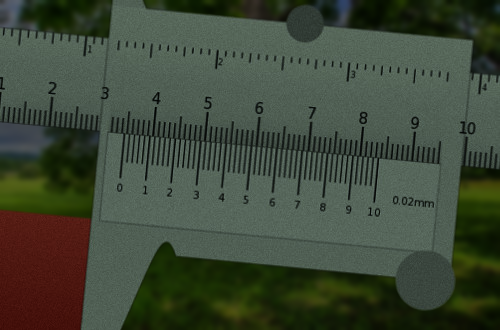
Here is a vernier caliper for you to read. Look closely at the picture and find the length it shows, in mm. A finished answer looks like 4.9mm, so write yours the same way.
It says 34.5mm
